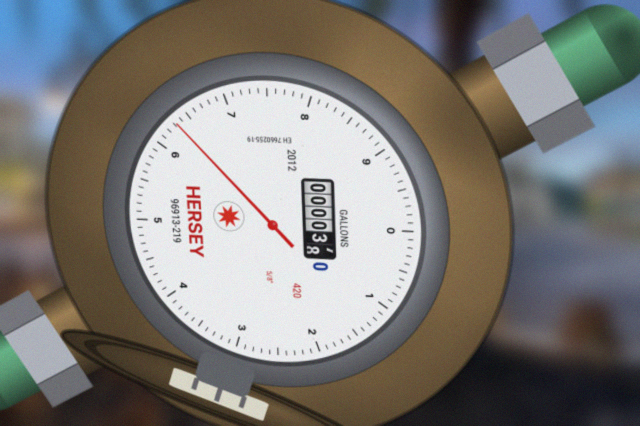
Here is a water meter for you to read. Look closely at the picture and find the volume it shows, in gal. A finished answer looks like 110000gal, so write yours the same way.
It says 376.3gal
